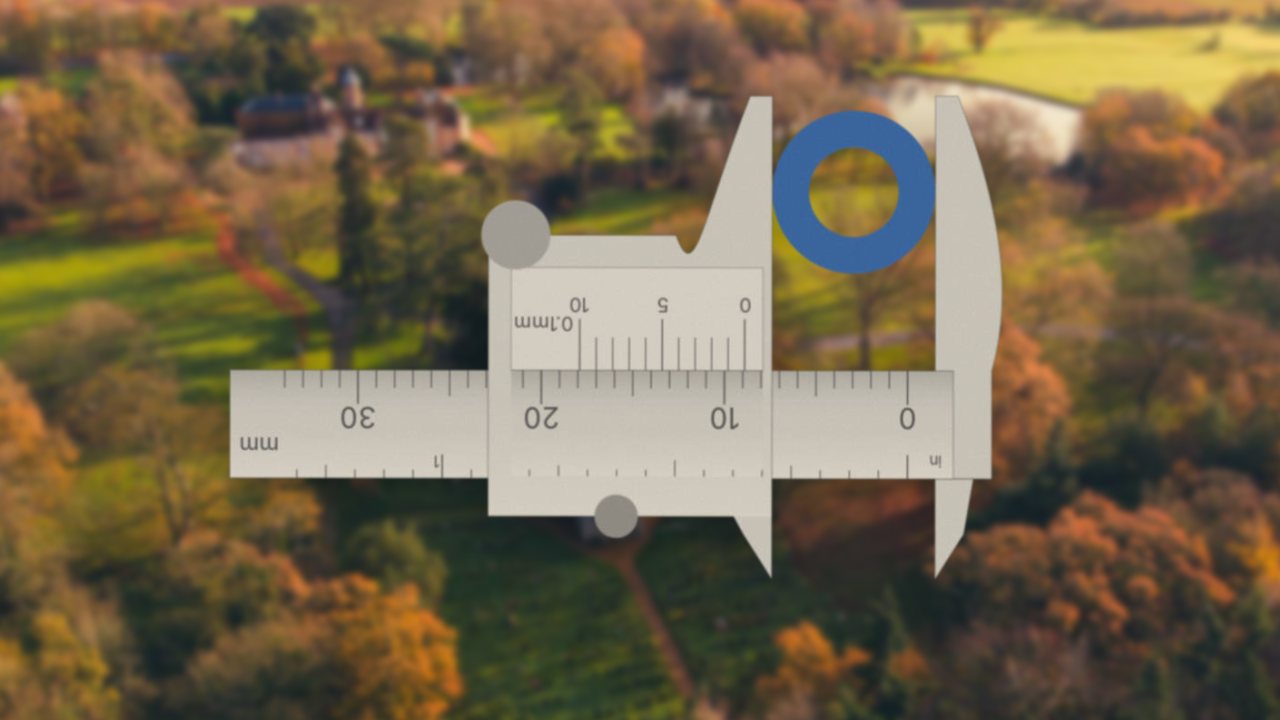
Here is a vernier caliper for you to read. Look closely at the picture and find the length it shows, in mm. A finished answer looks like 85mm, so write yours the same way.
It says 8.9mm
